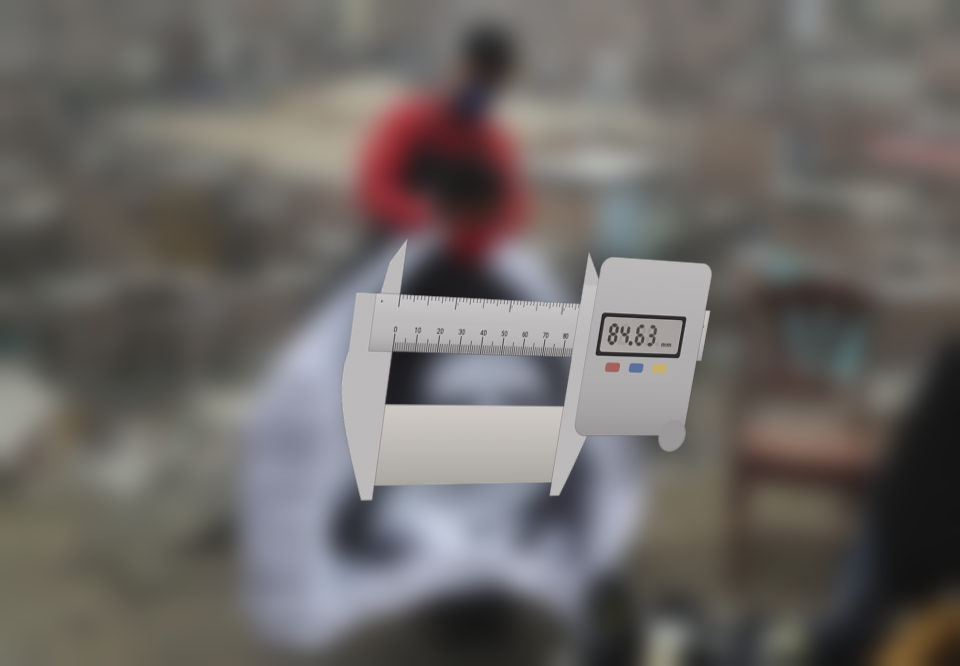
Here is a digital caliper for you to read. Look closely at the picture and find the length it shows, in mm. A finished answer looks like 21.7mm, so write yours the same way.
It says 84.63mm
